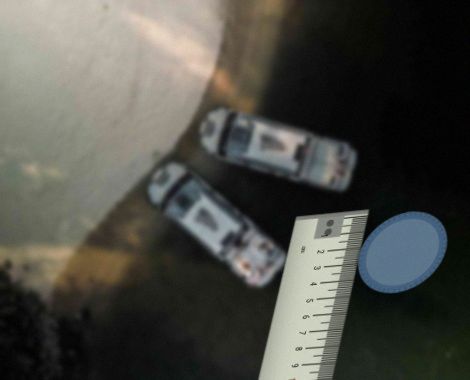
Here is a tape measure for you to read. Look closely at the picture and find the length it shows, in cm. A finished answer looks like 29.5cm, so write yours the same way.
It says 5cm
